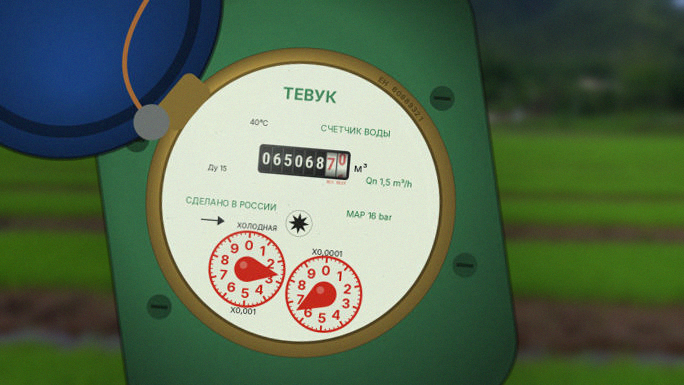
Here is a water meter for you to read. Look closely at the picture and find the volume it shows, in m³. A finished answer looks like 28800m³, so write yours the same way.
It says 65068.7026m³
